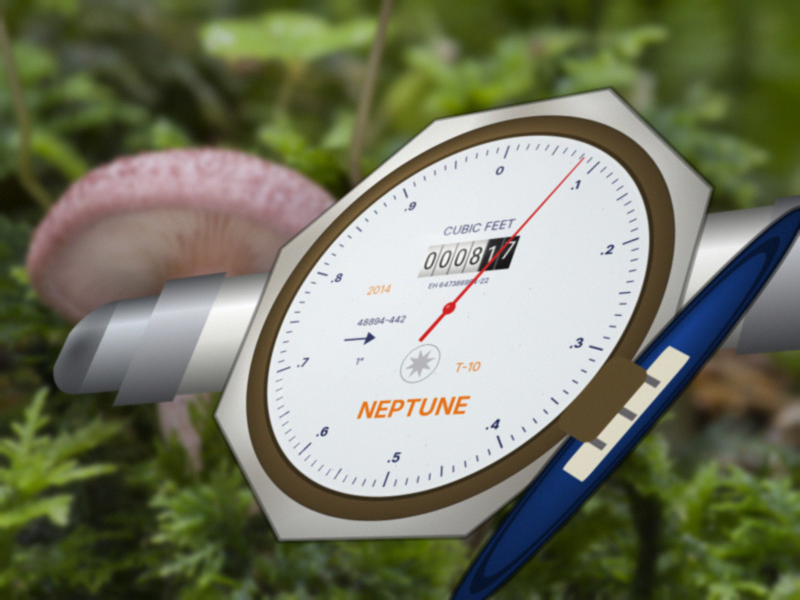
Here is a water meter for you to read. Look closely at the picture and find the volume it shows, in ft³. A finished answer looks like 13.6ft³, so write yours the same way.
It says 817.08ft³
